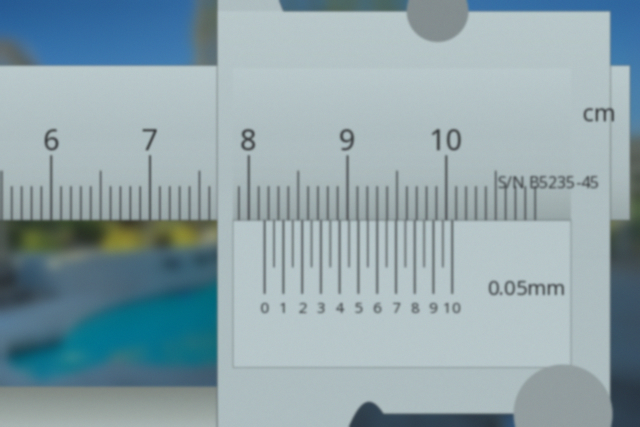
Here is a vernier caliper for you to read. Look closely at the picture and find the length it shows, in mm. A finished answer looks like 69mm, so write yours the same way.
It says 81.6mm
